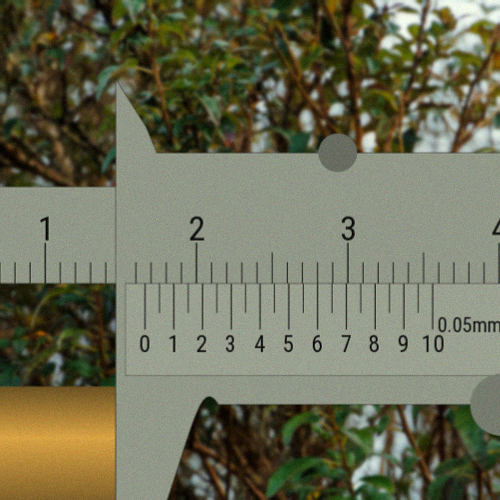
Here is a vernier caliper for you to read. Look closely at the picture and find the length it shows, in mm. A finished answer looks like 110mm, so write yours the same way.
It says 16.6mm
